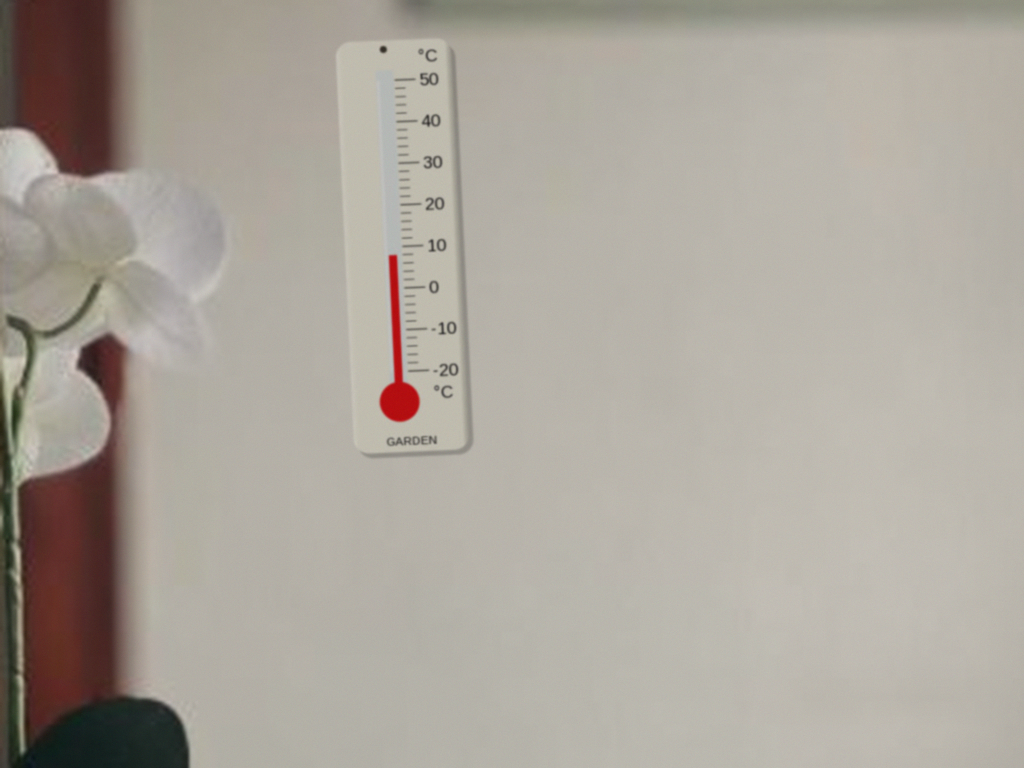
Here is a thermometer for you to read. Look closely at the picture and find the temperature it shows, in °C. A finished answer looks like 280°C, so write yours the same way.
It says 8°C
